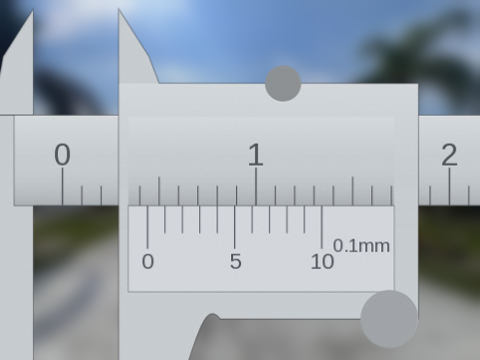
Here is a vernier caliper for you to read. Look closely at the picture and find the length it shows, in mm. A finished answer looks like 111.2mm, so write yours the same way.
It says 4.4mm
